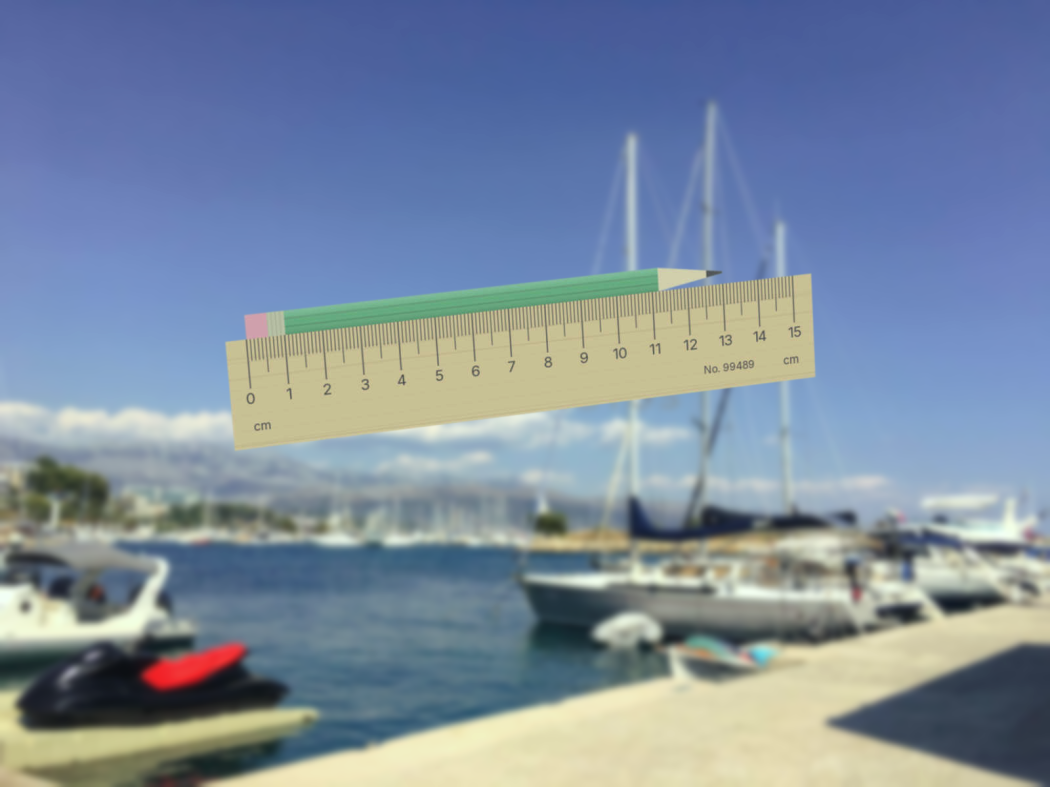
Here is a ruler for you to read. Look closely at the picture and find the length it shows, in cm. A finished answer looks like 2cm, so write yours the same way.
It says 13cm
